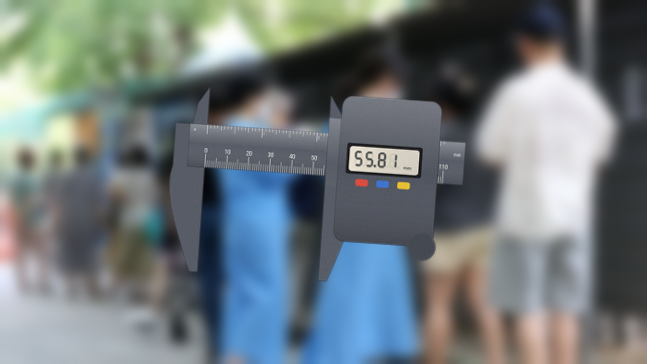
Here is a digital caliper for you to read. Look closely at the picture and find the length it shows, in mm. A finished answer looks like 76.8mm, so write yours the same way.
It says 55.81mm
